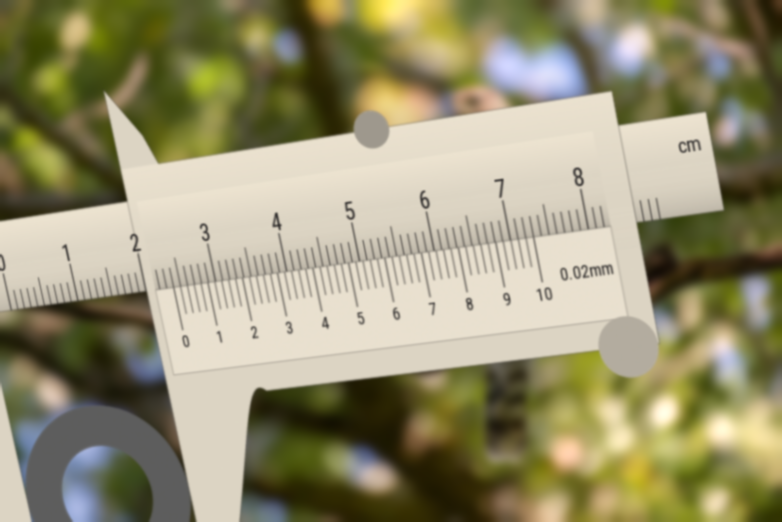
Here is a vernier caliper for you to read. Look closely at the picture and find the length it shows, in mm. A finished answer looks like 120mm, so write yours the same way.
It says 24.0mm
